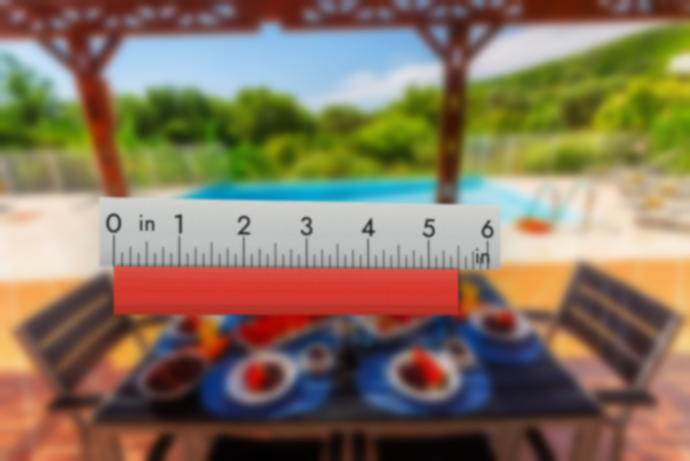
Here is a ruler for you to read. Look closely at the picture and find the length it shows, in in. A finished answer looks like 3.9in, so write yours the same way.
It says 5.5in
